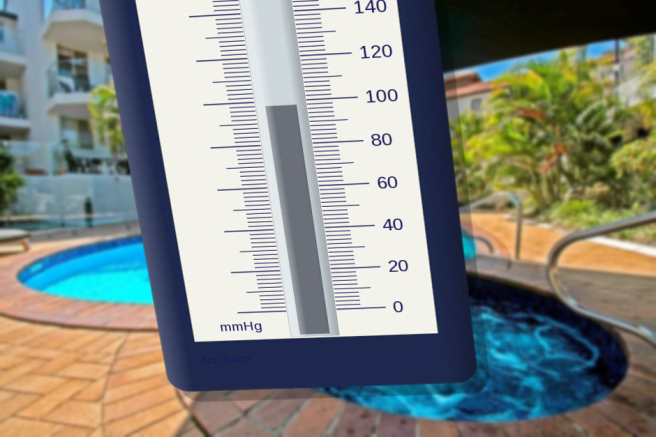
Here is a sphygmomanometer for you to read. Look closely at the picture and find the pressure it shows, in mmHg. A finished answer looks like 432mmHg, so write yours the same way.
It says 98mmHg
